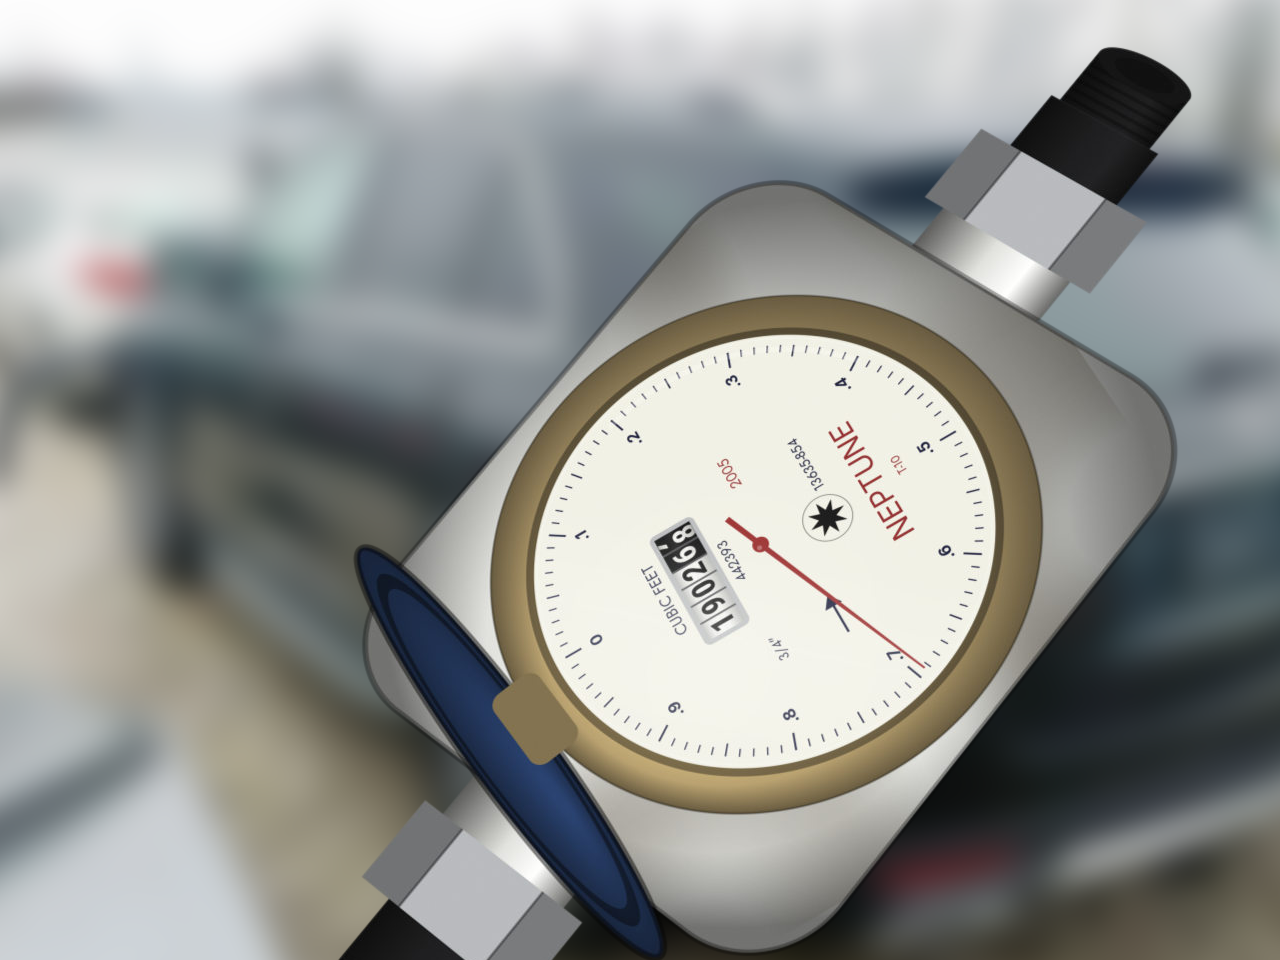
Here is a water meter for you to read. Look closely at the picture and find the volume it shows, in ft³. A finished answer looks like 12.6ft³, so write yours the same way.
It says 190267.69ft³
